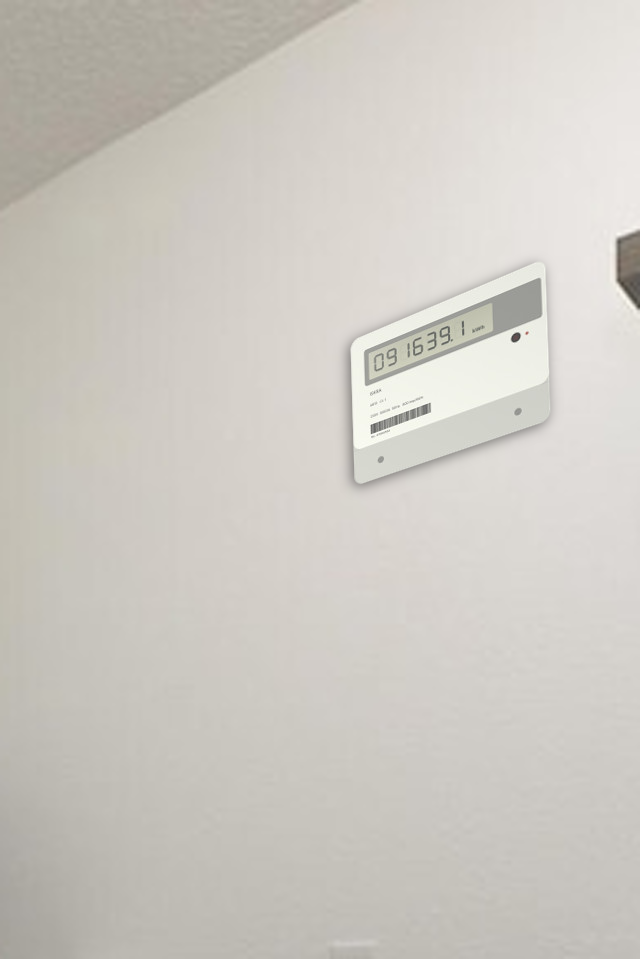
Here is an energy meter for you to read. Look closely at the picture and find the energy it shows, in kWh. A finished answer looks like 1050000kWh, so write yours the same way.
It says 91639.1kWh
